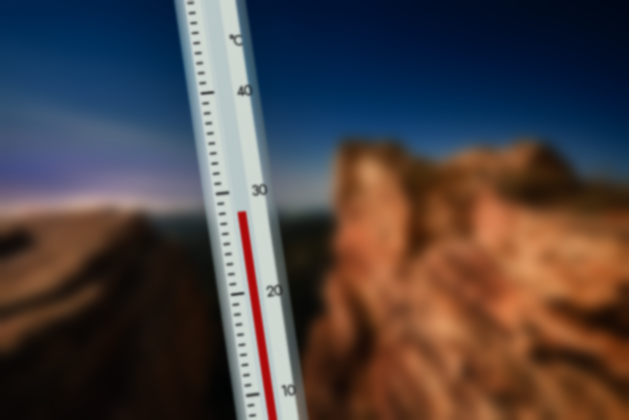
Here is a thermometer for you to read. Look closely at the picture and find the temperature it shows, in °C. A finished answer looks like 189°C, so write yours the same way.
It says 28°C
